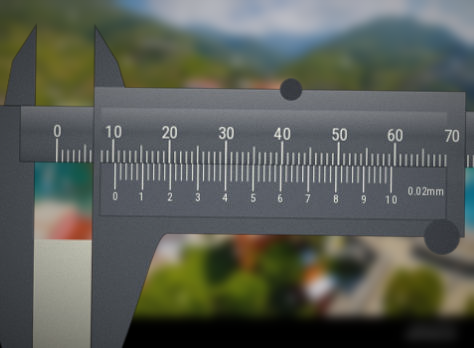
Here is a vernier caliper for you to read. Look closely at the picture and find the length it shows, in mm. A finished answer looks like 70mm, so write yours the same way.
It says 10.4mm
